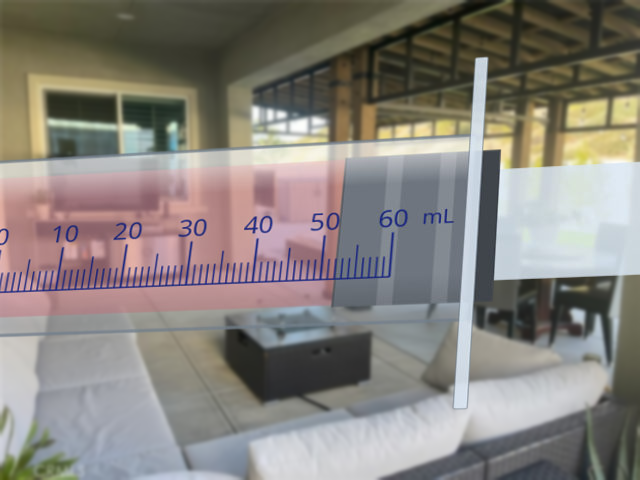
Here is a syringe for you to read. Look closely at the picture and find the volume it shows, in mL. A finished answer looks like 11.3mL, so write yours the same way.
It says 52mL
